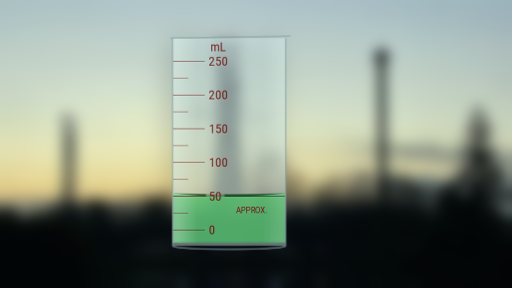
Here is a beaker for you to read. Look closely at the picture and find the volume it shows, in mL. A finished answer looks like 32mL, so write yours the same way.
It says 50mL
